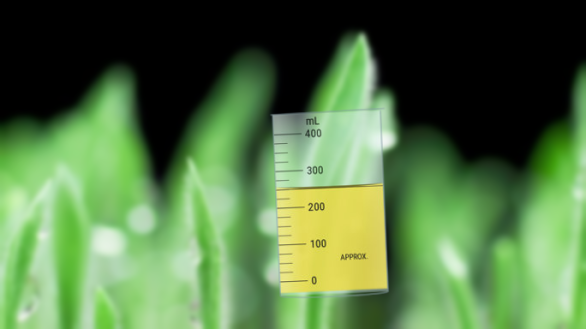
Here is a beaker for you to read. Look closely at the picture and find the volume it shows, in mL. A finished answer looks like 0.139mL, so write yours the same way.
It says 250mL
